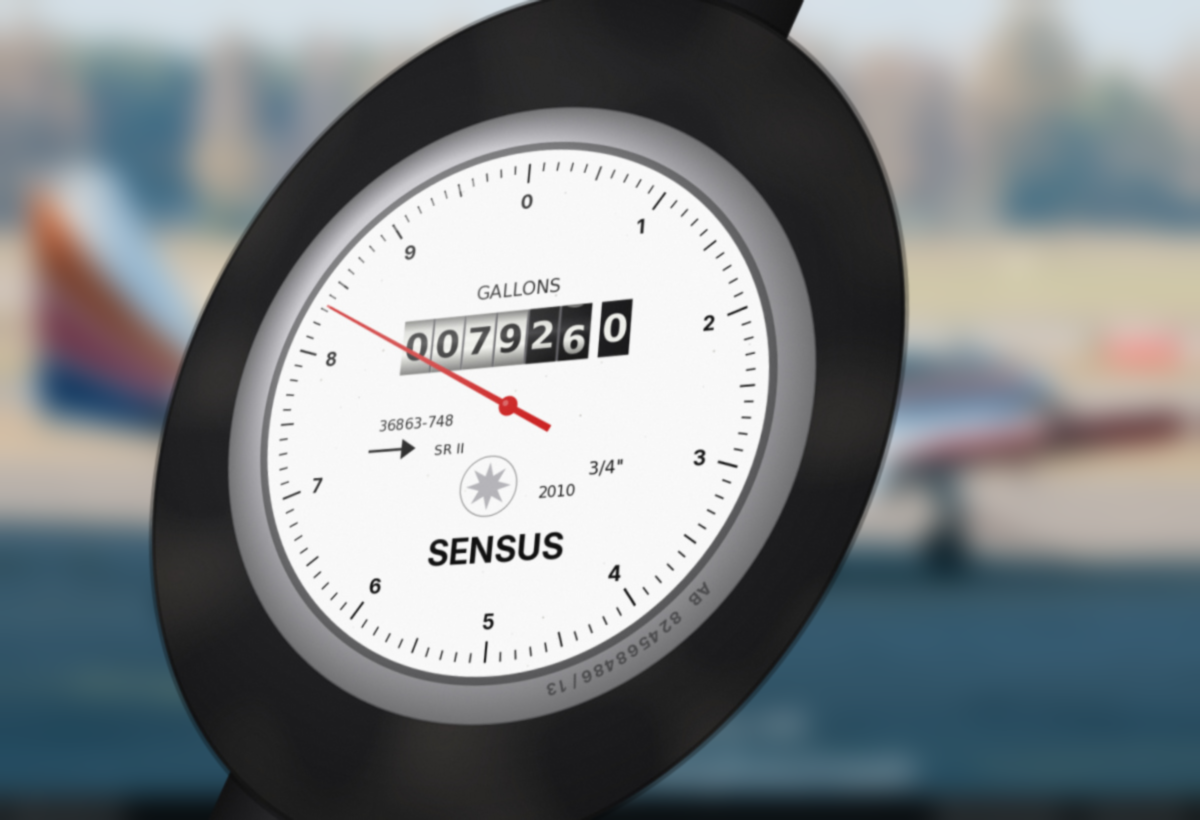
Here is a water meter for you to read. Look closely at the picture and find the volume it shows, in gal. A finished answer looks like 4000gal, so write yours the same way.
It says 79258.3gal
